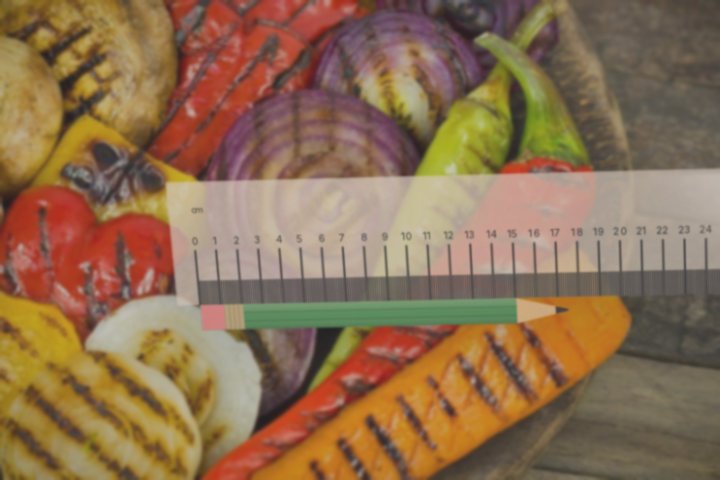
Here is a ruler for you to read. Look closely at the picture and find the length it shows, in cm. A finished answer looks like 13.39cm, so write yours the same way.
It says 17.5cm
